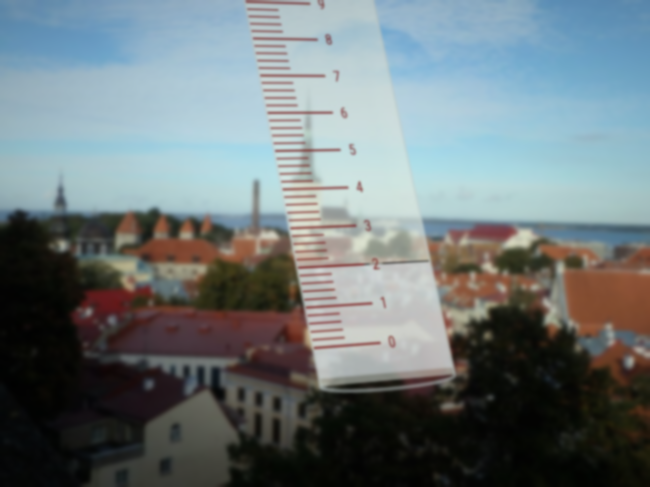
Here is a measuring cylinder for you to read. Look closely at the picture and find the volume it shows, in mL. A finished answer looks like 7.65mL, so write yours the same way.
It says 2mL
